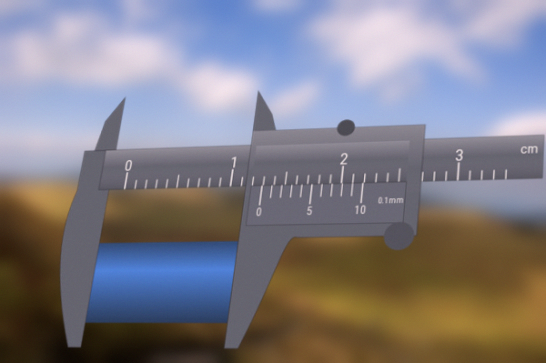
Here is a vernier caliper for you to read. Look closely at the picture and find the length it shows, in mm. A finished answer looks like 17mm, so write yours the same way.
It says 12.9mm
